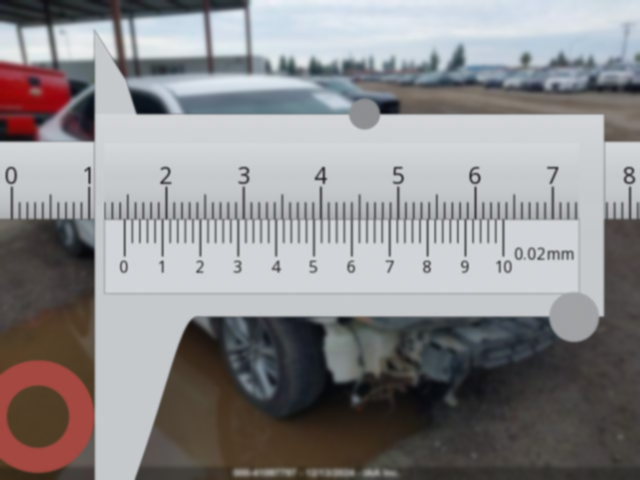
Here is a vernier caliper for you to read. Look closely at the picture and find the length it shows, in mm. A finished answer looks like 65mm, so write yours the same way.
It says 14.6mm
